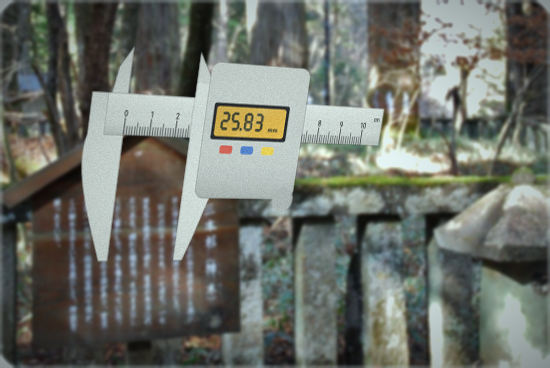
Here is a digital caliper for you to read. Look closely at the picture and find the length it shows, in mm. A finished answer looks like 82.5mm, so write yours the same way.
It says 25.83mm
